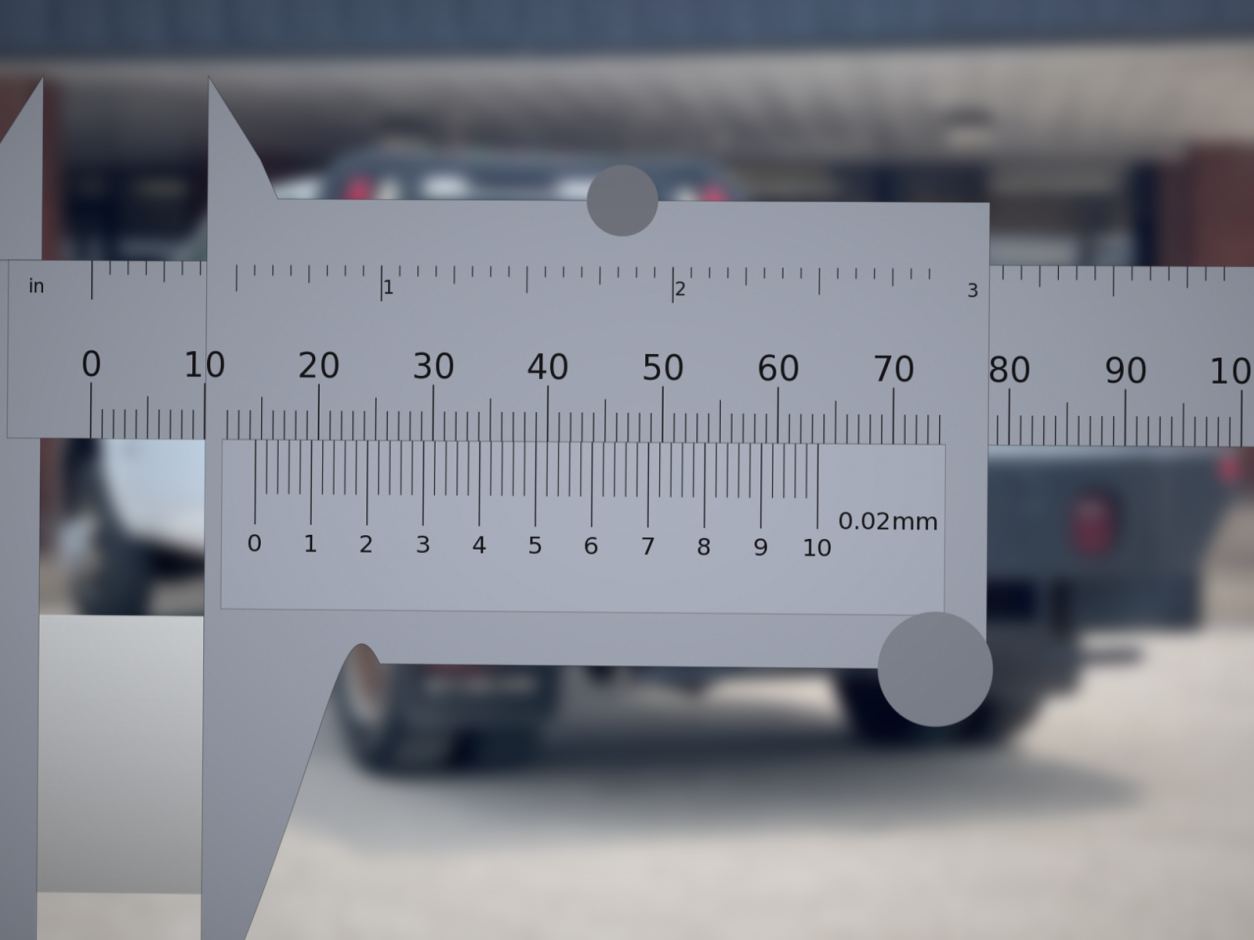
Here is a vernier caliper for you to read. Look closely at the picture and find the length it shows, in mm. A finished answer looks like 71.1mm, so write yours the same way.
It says 14.5mm
